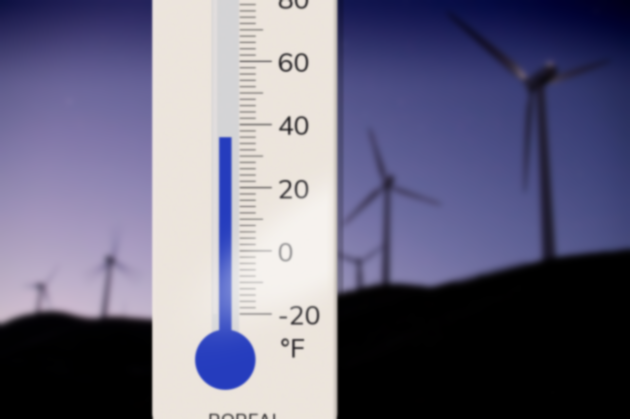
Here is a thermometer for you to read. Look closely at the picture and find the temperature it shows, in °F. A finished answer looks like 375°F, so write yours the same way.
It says 36°F
